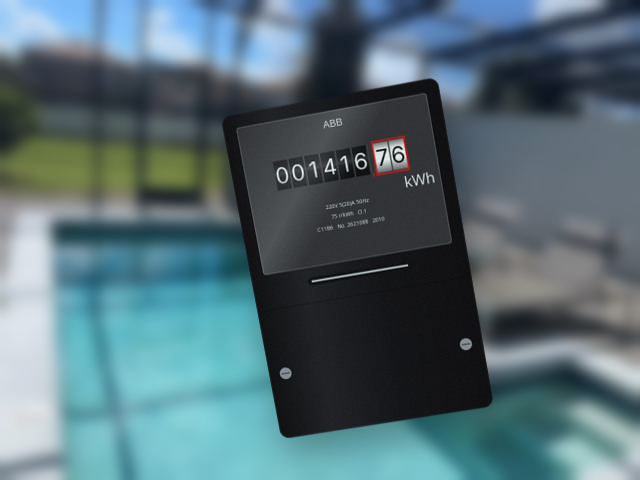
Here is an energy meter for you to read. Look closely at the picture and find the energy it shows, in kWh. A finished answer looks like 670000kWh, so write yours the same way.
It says 1416.76kWh
